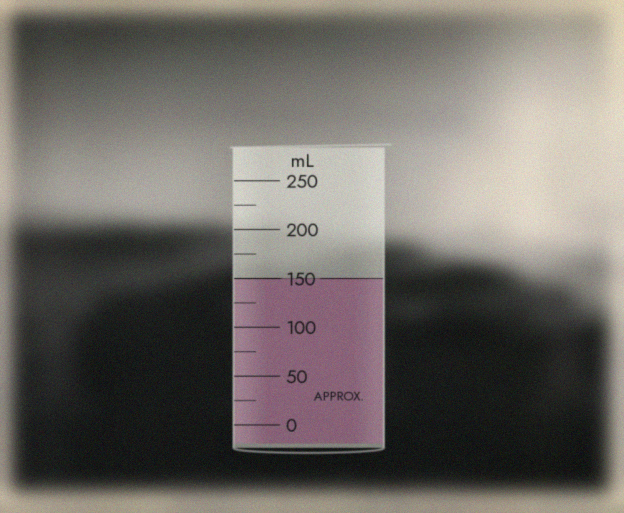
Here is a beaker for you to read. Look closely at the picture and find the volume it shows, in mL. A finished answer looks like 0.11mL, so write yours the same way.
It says 150mL
